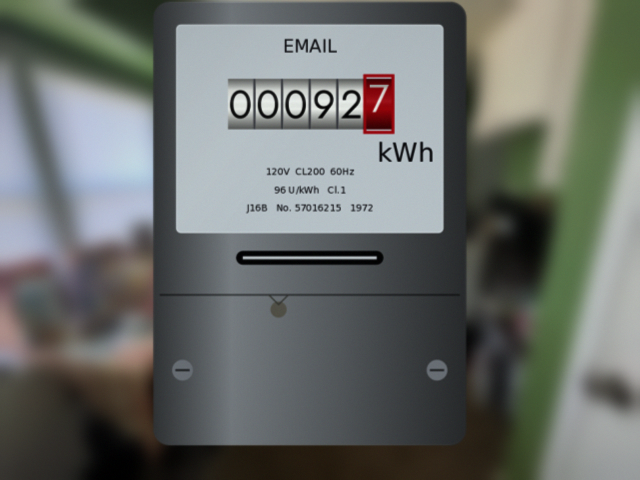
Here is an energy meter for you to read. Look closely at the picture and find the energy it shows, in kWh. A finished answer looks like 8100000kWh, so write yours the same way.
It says 92.7kWh
